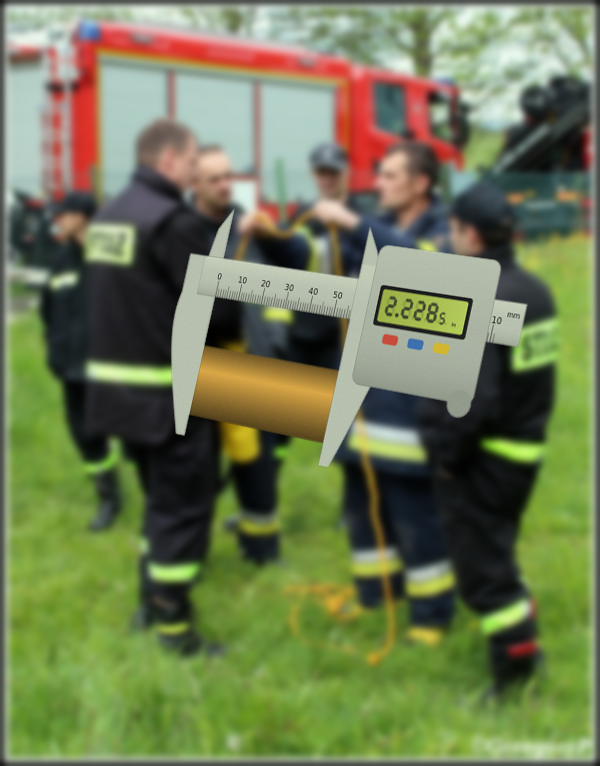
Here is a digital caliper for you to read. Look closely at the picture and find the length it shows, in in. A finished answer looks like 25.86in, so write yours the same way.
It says 2.2285in
